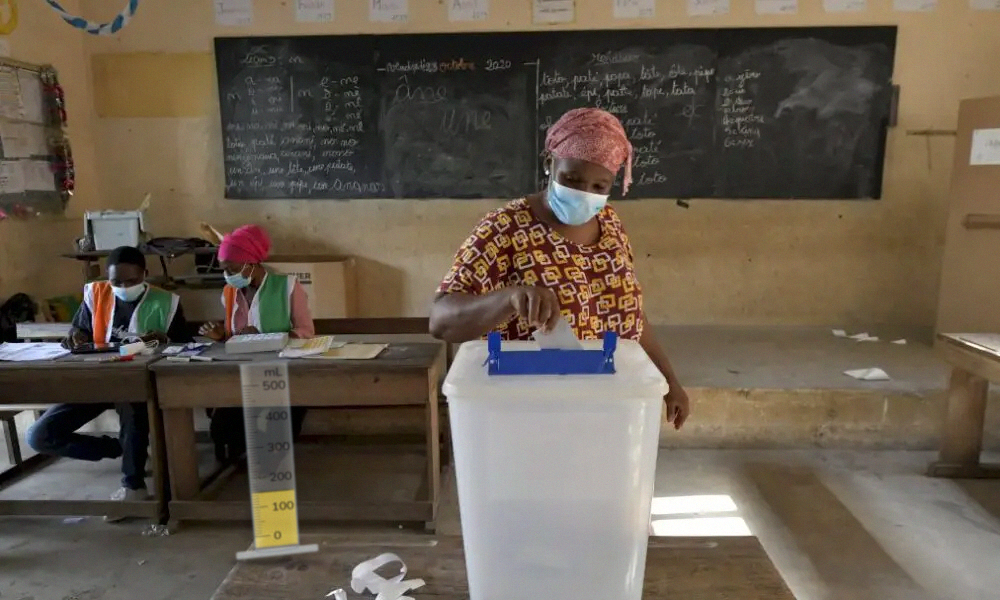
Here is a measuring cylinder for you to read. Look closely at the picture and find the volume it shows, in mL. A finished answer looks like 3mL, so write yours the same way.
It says 150mL
